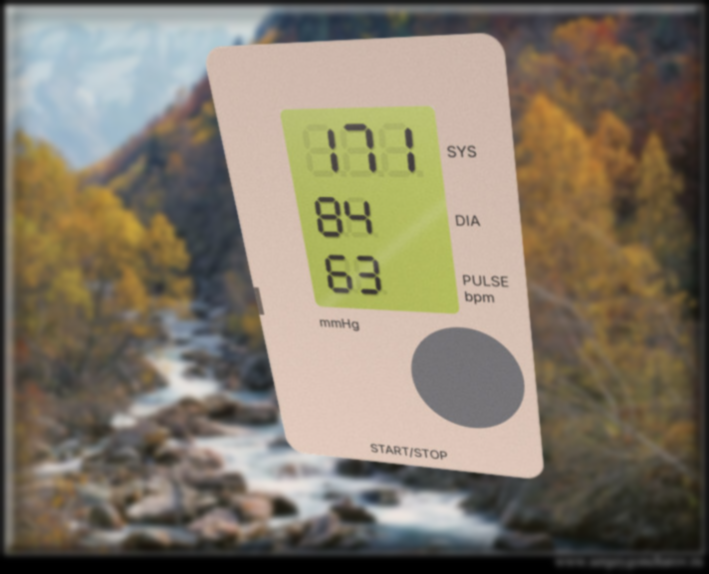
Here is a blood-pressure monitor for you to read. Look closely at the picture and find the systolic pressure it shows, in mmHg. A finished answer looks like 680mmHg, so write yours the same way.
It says 171mmHg
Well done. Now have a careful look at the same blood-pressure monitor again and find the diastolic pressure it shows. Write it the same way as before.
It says 84mmHg
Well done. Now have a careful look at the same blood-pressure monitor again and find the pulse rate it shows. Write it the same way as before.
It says 63bpm
